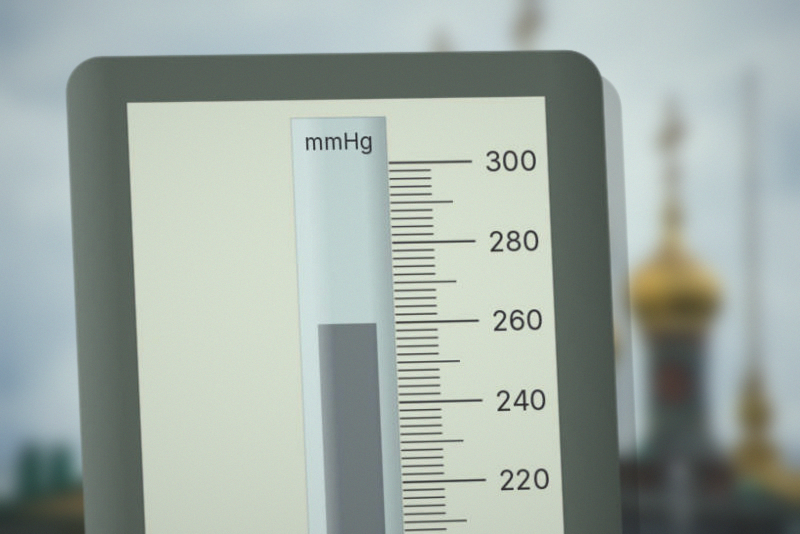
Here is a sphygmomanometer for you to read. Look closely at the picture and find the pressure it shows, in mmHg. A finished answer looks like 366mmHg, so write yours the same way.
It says 260mmHg
